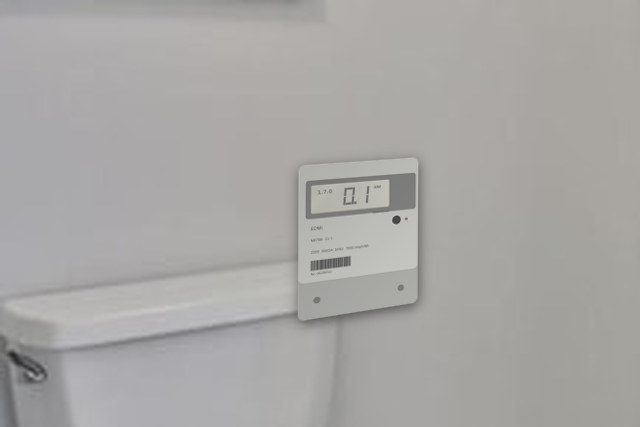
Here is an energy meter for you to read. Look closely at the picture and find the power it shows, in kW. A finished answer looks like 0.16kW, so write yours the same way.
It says 0.1kW
